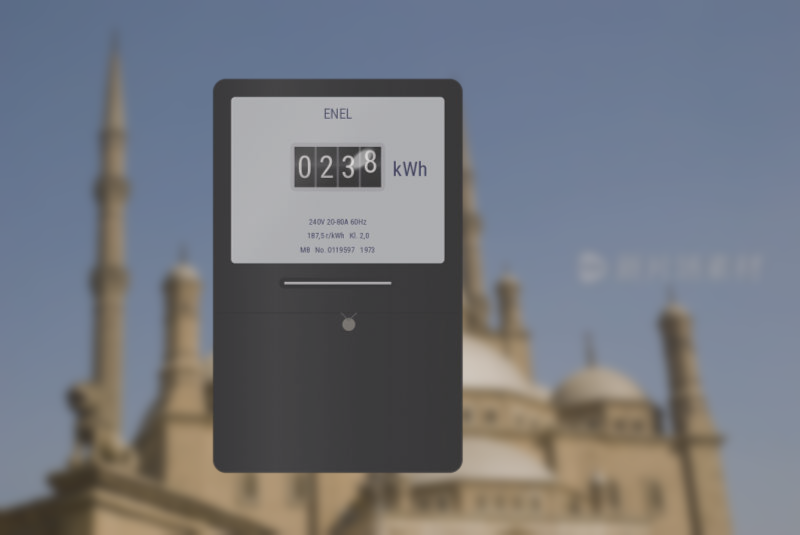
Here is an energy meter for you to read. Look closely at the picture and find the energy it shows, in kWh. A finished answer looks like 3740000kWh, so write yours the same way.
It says 238kWh
